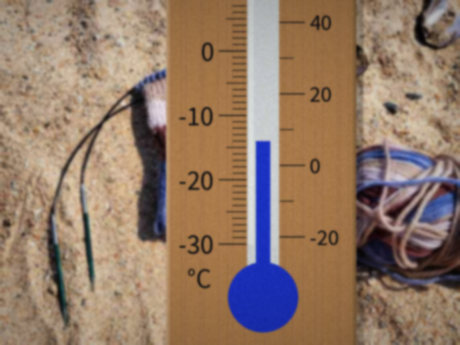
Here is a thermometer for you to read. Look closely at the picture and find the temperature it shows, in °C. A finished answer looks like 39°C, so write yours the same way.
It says -14°C
